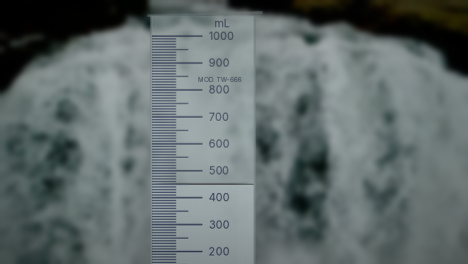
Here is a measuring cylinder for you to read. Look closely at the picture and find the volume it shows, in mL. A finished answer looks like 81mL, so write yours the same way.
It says 450mL
